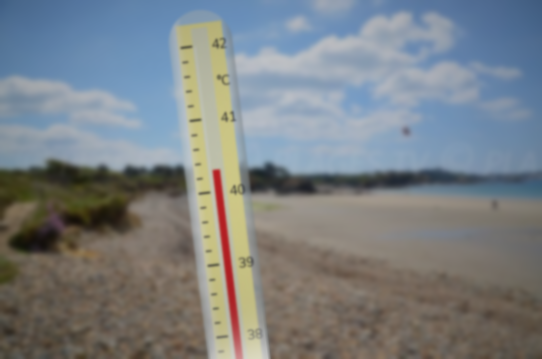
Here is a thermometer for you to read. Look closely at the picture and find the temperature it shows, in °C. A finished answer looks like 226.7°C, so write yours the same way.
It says 40.3°C
